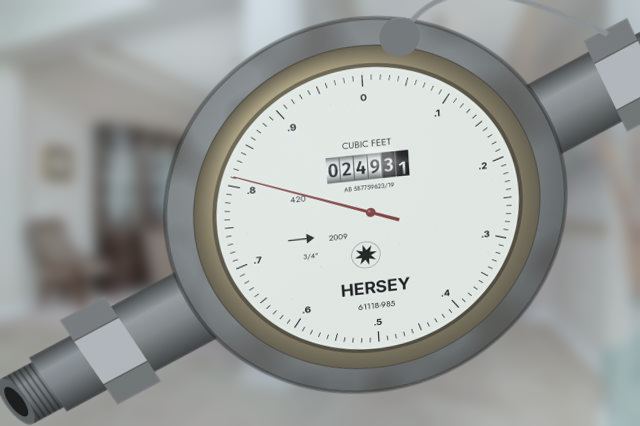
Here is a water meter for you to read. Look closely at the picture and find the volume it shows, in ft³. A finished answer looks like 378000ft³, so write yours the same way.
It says 24930.81ft³
